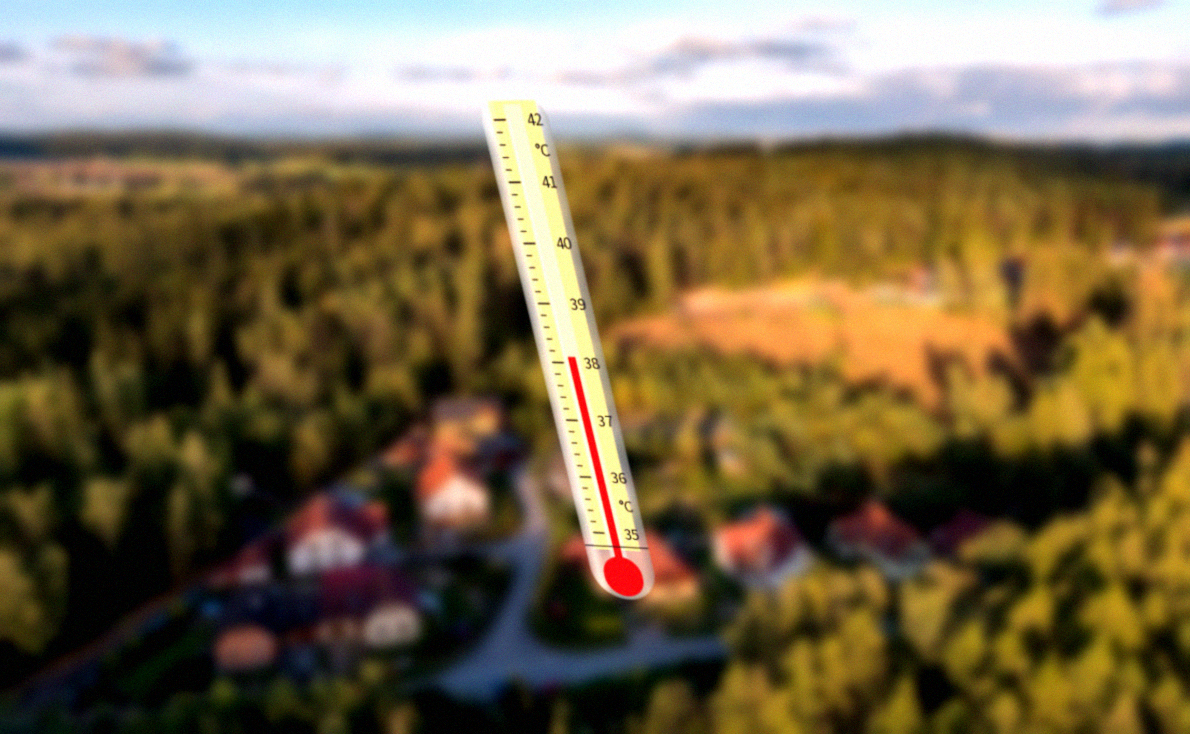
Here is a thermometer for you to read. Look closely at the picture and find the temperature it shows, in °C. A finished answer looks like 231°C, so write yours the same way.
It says 38.1°C
